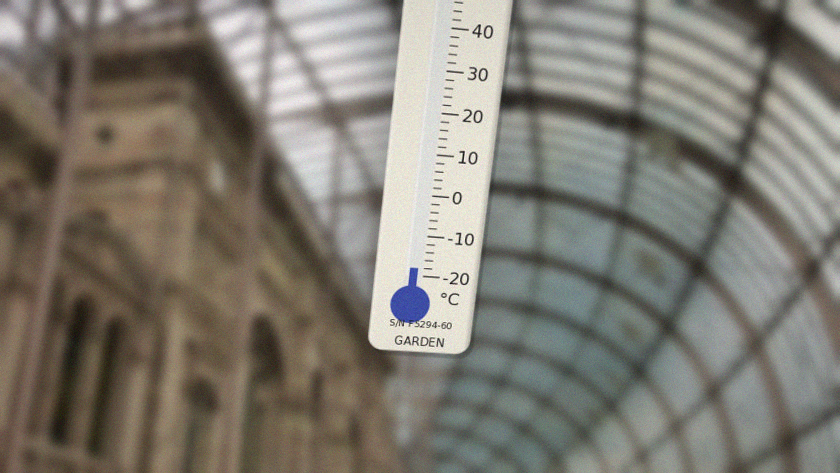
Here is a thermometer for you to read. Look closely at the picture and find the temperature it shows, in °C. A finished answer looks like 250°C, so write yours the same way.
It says -18°C
